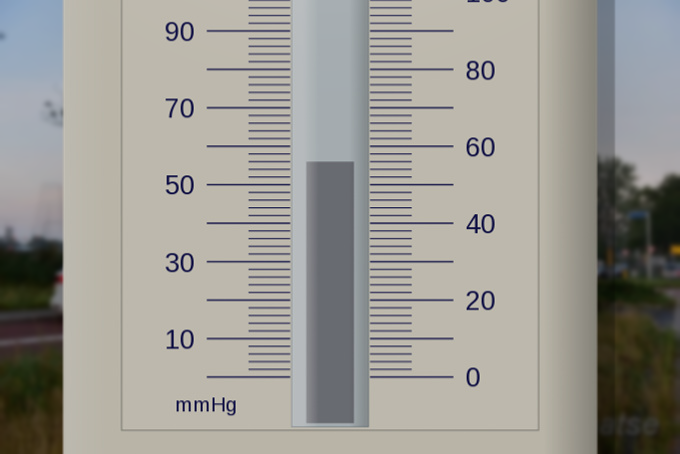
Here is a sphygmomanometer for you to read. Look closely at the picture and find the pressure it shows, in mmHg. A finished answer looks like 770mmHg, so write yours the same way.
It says 56mmHg
